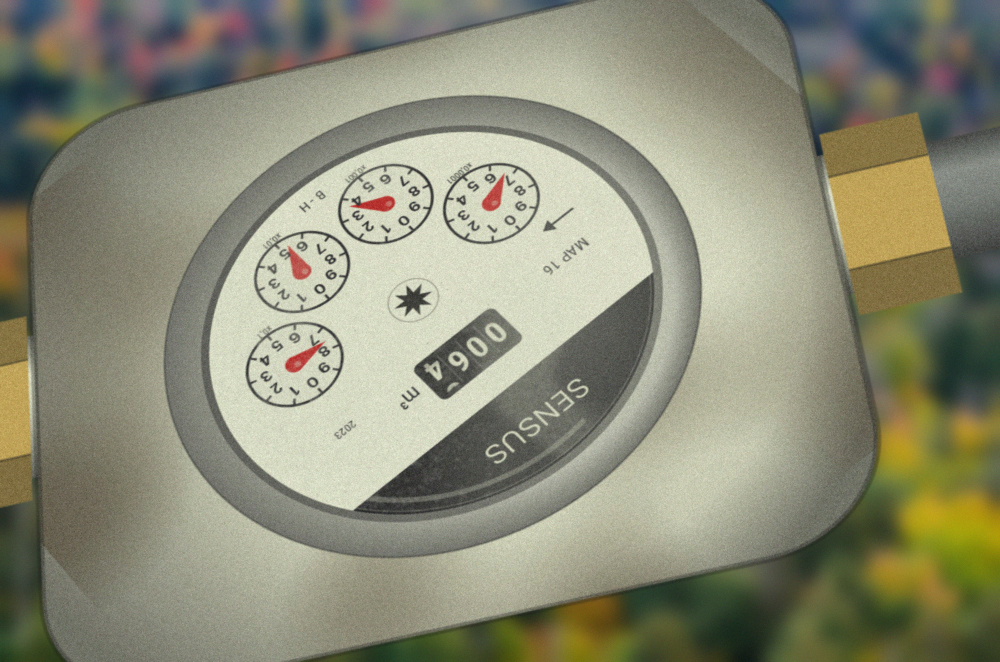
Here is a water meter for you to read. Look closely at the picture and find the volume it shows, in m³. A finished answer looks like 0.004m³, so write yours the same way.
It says 63.7536m³
